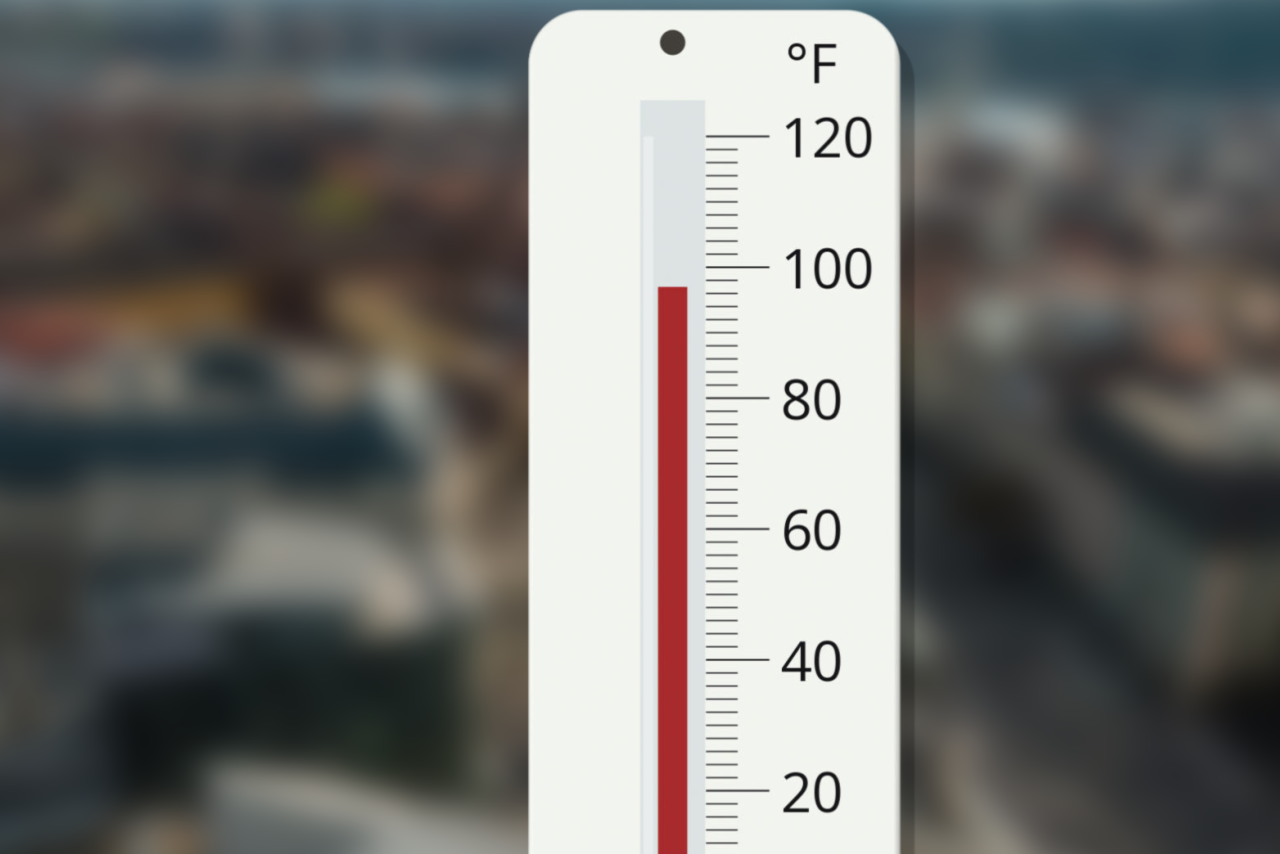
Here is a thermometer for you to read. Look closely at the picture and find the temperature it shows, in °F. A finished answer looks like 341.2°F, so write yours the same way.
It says 97°F
